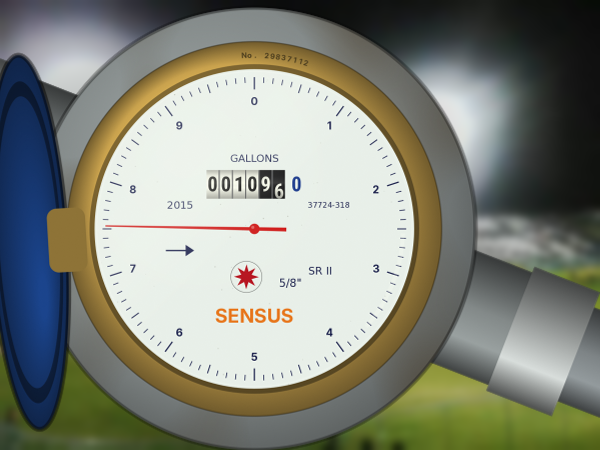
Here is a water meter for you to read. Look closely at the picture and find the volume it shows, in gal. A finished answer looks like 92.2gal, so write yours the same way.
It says 10957.5gal
